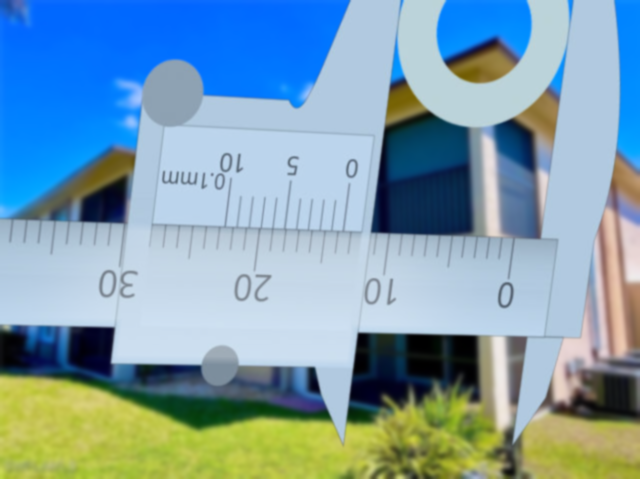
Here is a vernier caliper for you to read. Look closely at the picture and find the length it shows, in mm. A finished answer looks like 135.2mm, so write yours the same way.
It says 13.6mm
